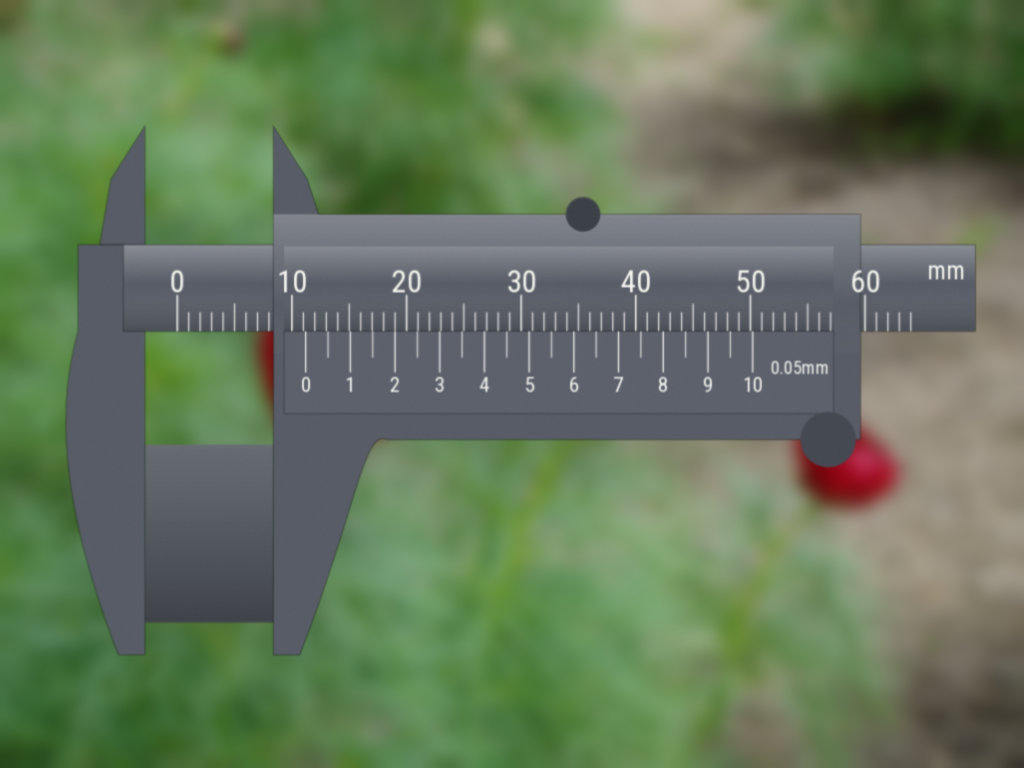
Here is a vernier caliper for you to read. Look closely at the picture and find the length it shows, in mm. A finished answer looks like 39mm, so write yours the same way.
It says 11.2mm
